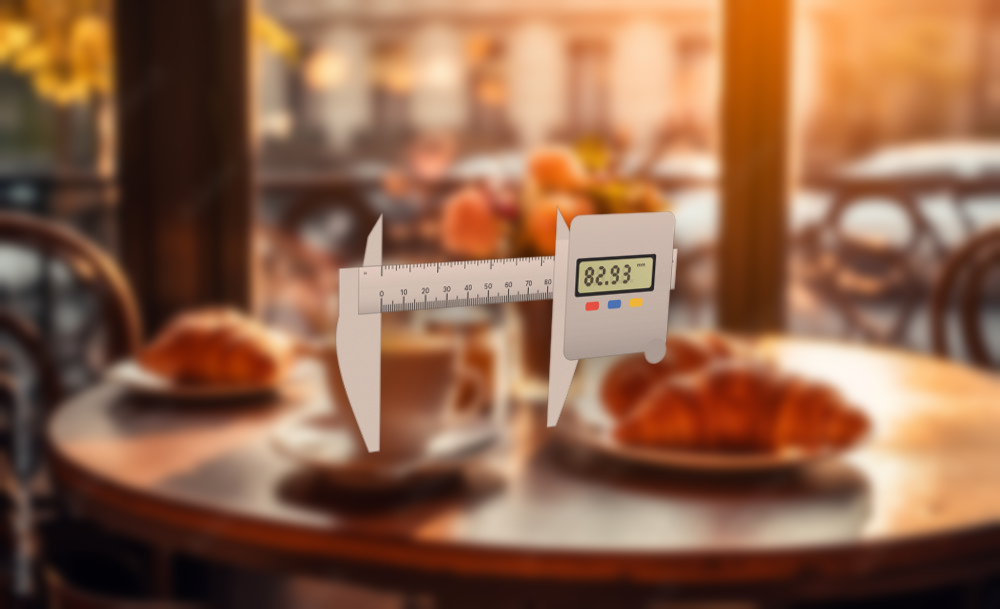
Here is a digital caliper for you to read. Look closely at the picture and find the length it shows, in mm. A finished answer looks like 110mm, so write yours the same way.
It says 82.93mm
